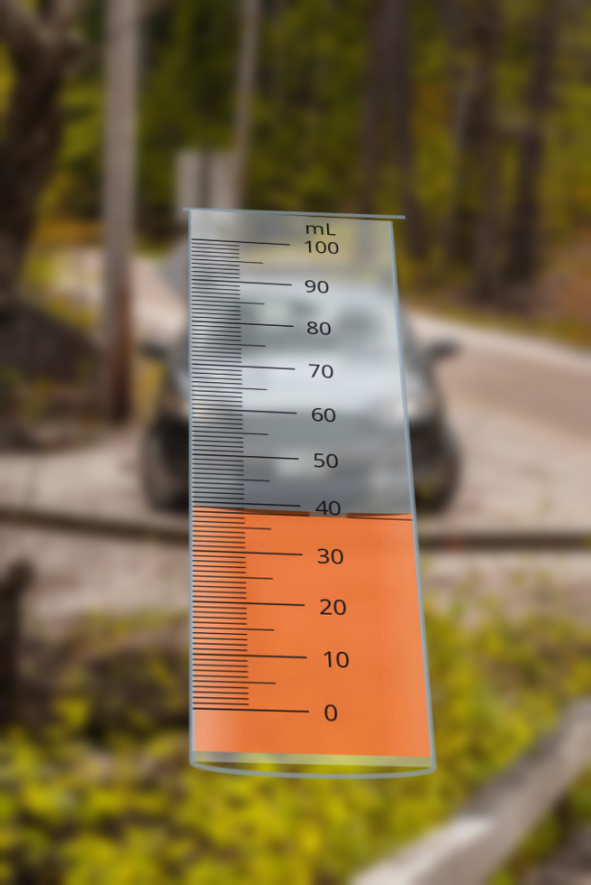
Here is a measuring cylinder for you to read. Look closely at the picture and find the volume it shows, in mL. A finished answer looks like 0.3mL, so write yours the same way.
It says 38mL
